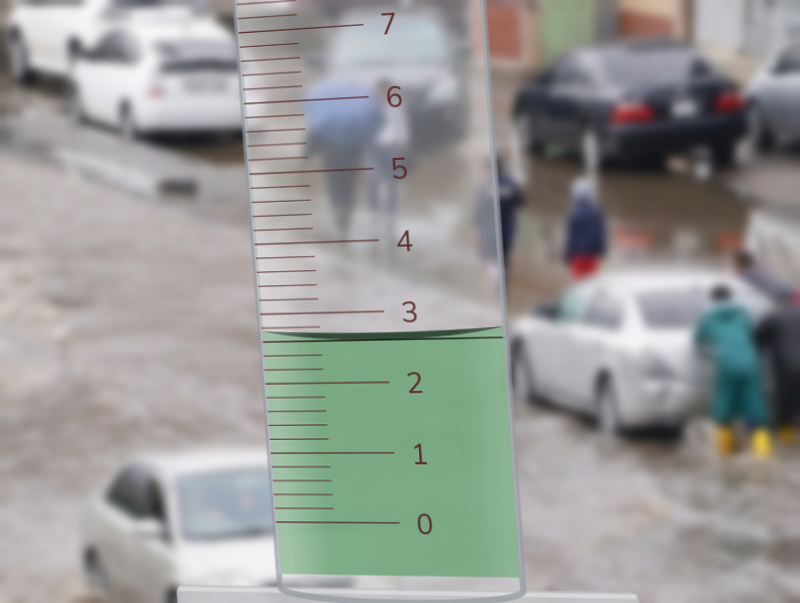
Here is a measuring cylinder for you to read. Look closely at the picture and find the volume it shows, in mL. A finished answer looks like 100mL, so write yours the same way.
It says 2.6mL
